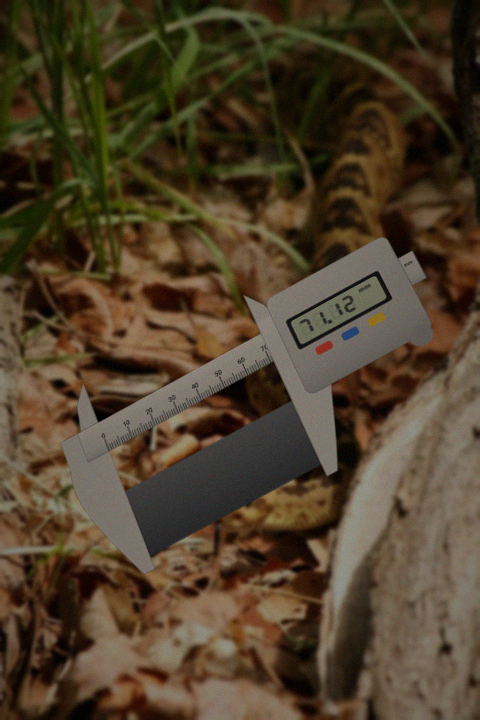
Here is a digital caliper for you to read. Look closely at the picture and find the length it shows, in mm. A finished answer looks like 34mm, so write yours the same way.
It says 71.12mm
